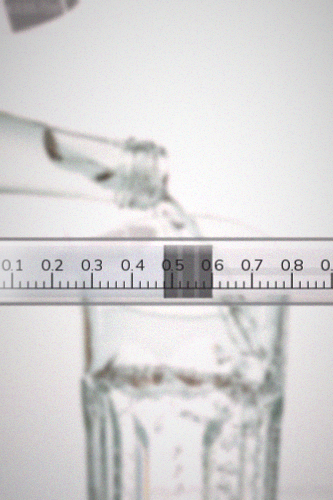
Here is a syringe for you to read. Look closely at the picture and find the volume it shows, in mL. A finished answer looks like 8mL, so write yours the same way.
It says 0.48mL
